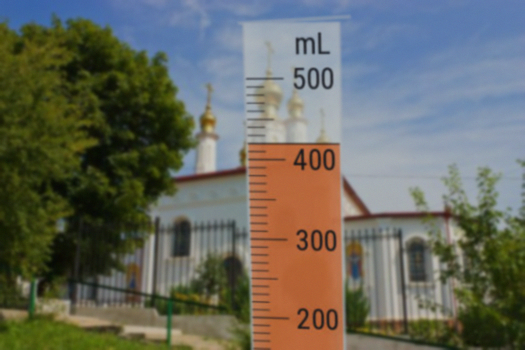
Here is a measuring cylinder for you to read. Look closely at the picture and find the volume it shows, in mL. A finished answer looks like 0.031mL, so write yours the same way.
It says 420mL
